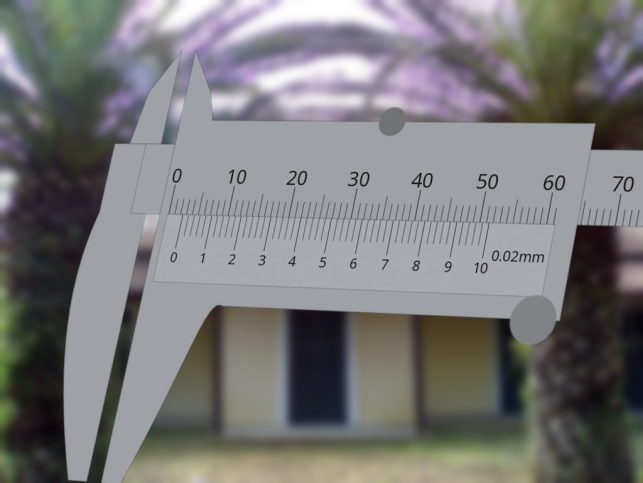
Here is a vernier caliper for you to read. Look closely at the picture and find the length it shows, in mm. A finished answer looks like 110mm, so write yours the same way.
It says 2.4mm
